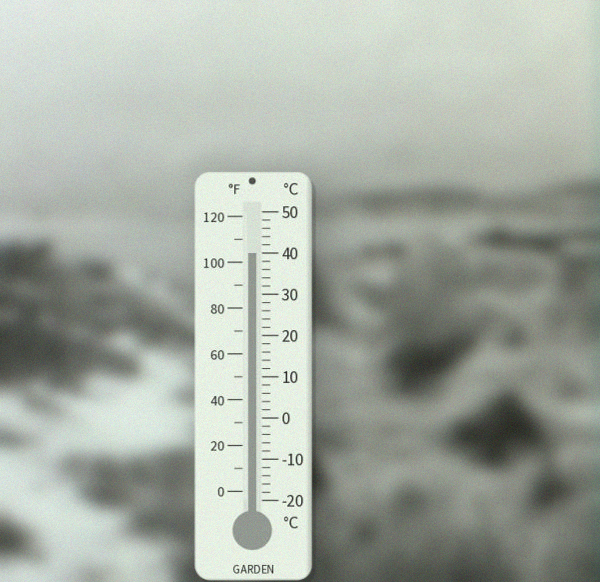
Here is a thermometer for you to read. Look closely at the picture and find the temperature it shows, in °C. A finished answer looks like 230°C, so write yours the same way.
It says 40°C
